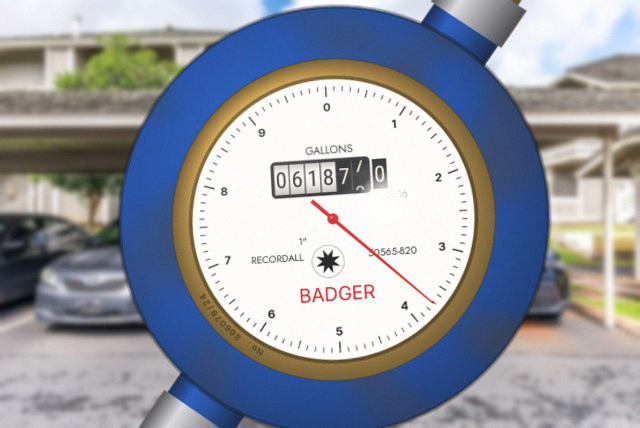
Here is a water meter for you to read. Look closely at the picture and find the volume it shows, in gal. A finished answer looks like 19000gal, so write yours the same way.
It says 618773.7gal
